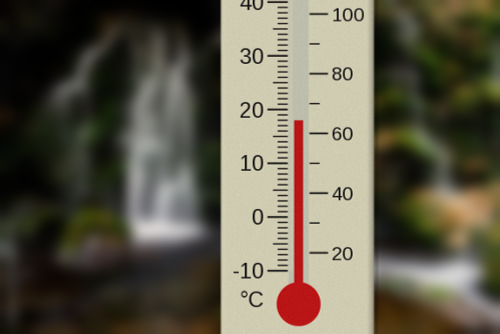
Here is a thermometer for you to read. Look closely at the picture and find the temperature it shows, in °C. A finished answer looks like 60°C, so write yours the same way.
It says 18°C
